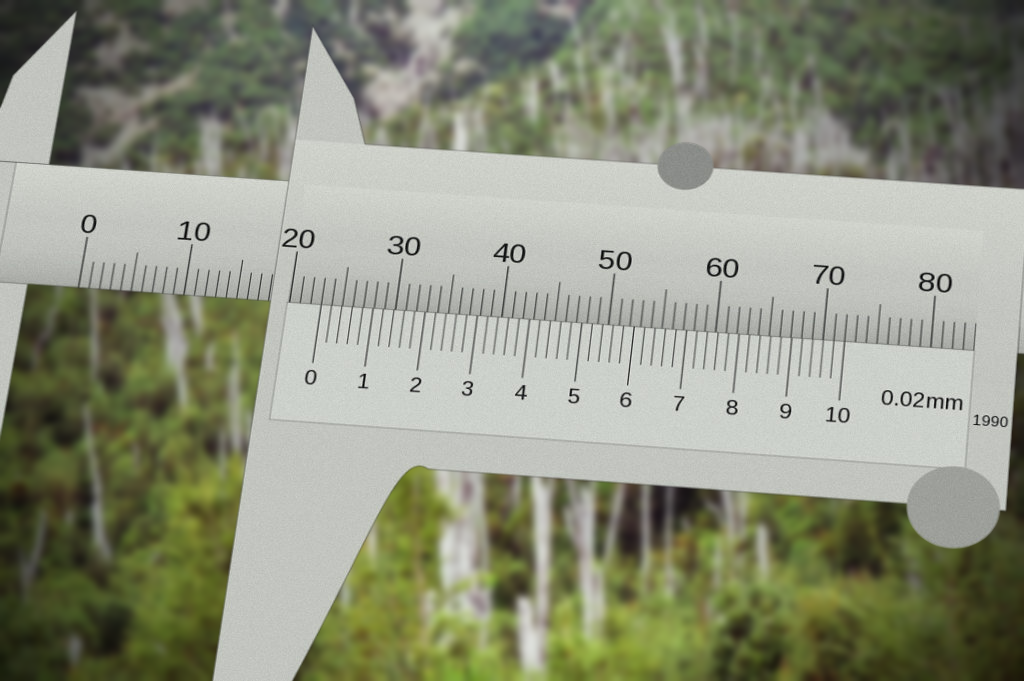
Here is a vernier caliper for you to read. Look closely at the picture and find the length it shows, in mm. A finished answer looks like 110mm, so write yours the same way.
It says 23.0mm
